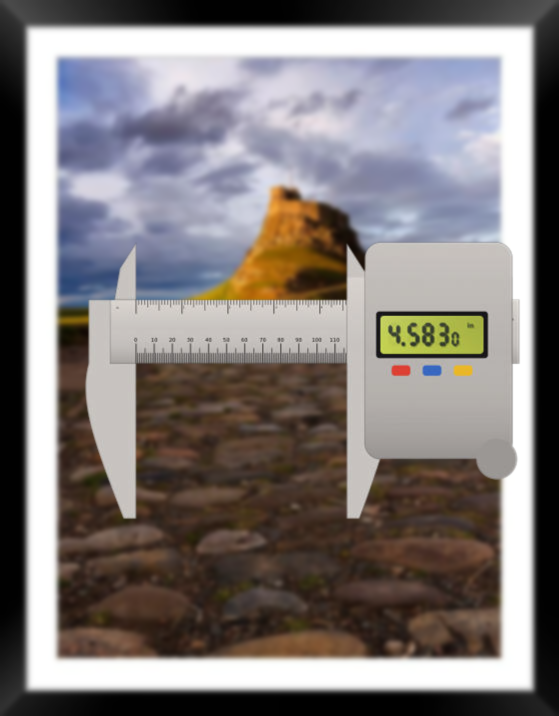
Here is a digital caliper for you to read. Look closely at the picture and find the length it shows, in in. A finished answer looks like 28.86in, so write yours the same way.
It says 4.5830in
